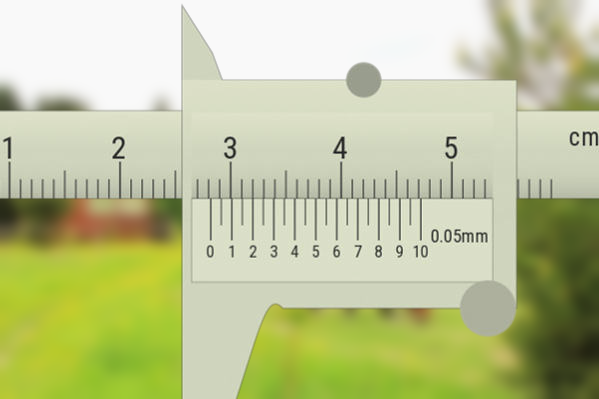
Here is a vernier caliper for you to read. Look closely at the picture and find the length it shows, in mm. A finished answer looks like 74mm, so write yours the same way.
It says 28.2mm
